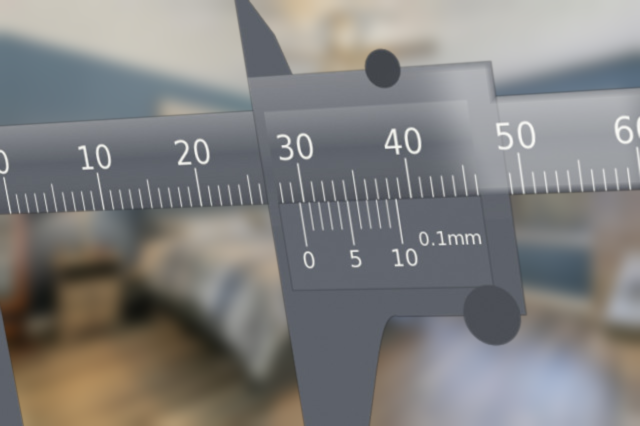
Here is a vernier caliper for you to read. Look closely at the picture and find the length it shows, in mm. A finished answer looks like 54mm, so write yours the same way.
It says 29.6mm
